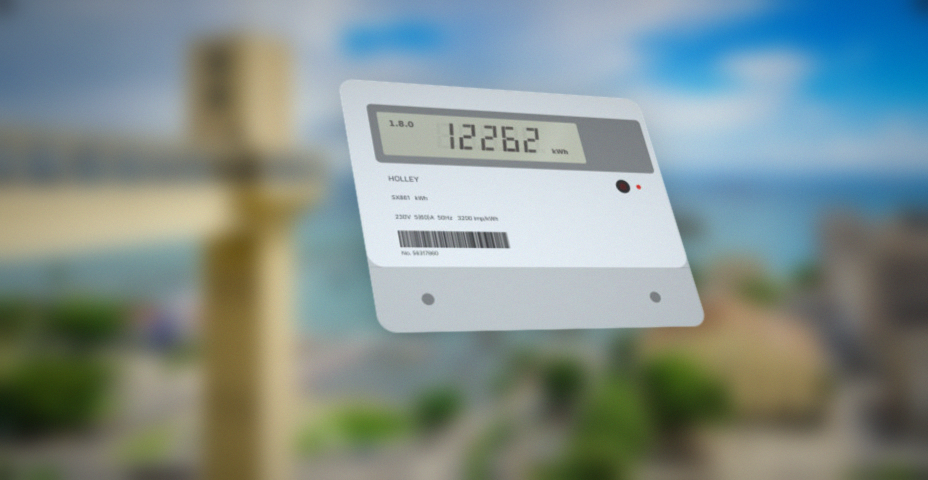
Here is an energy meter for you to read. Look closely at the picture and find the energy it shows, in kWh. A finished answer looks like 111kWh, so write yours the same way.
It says 12262kWh
